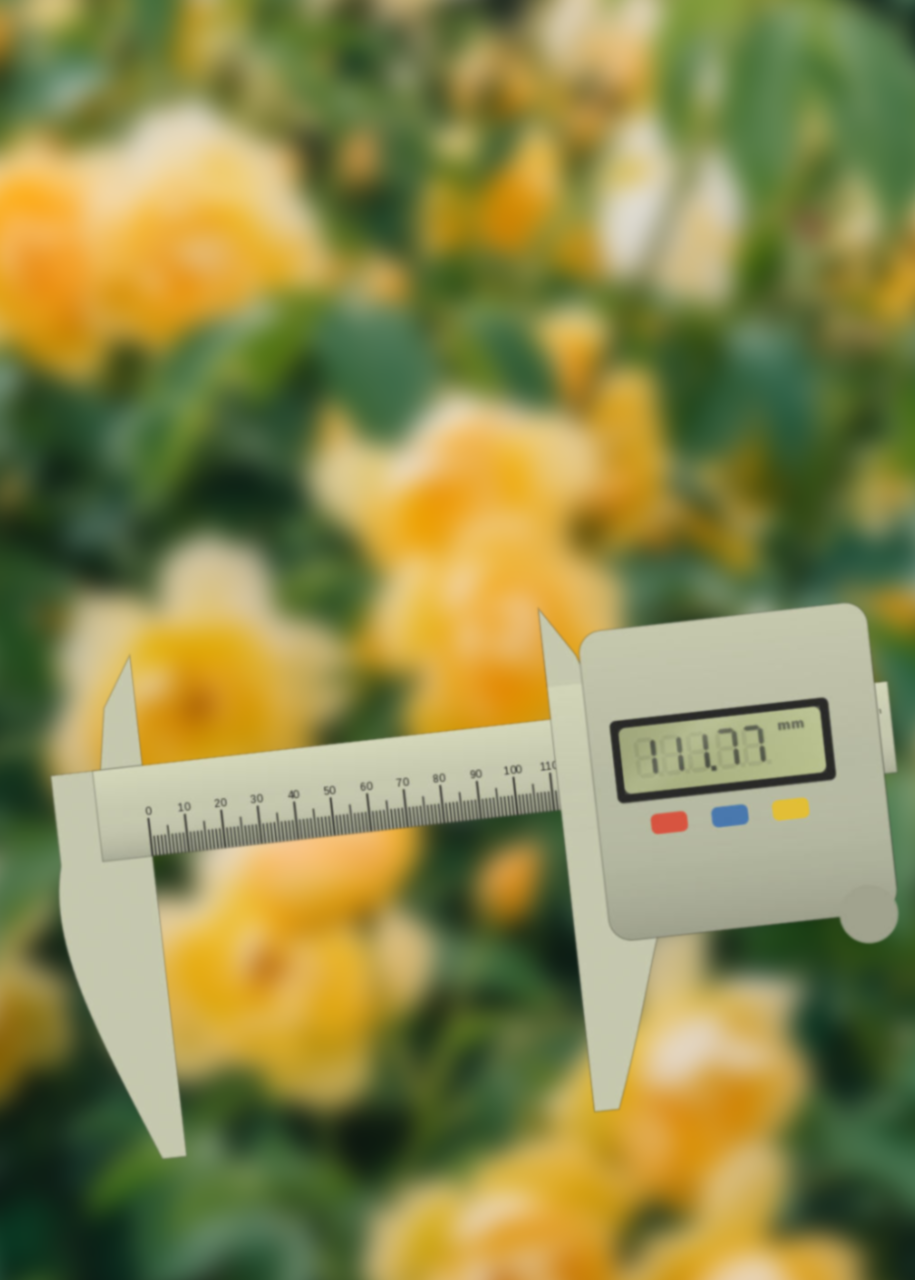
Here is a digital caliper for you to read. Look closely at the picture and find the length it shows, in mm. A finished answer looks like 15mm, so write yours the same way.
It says 111.77mm
